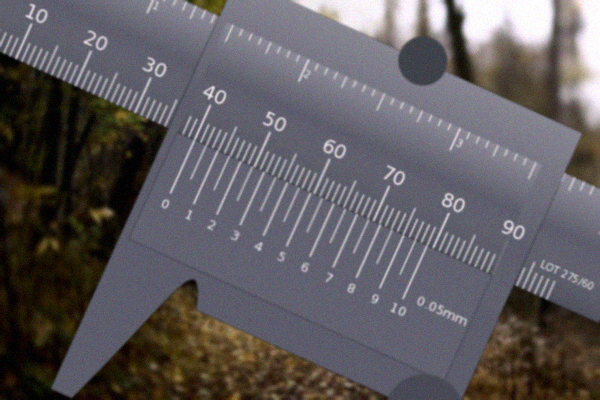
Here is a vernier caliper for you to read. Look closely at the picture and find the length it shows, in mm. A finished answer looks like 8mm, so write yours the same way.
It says 40.0mm
